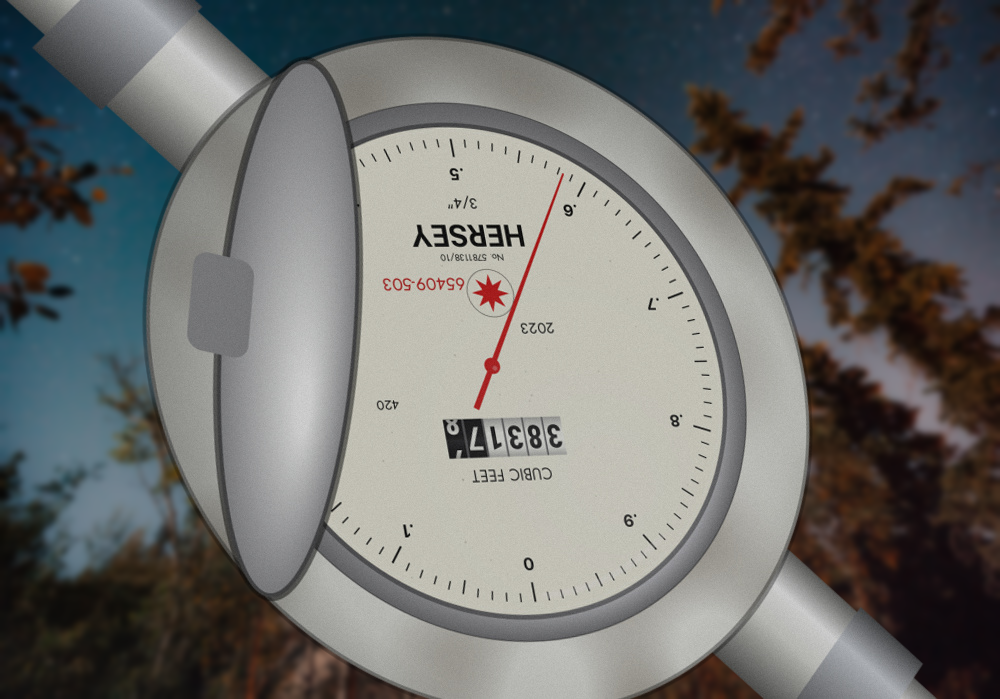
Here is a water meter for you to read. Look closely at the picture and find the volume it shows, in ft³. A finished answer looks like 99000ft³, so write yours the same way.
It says 383177.58ft³
